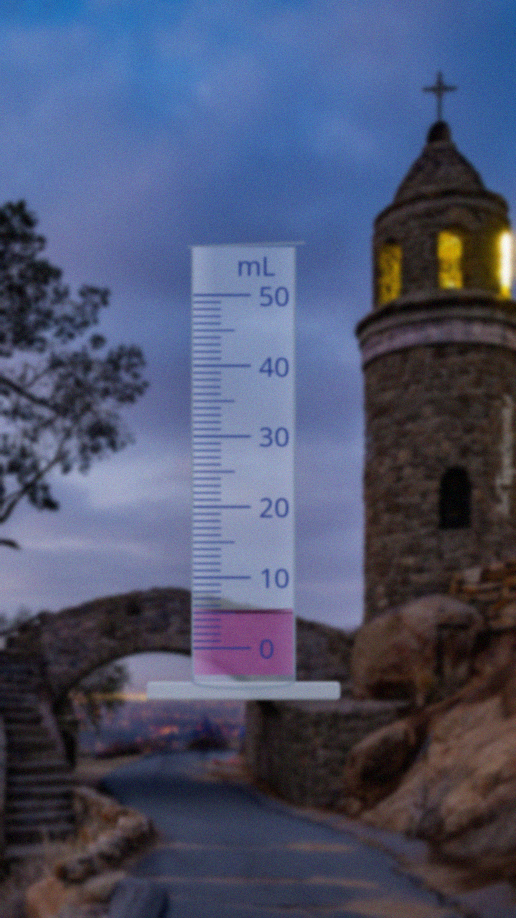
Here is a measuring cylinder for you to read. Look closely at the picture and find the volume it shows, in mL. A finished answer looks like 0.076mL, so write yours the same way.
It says 5mL
